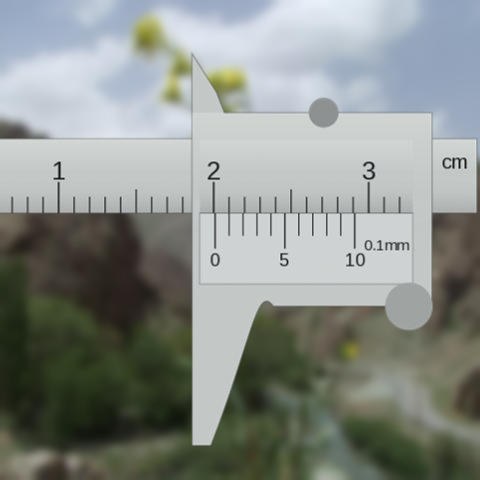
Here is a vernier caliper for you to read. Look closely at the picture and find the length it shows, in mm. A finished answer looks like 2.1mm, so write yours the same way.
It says 20.1mm
